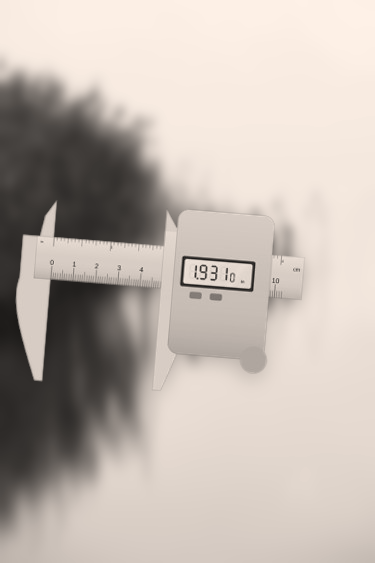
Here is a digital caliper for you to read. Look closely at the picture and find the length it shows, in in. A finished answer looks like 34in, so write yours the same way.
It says 1.9310in
